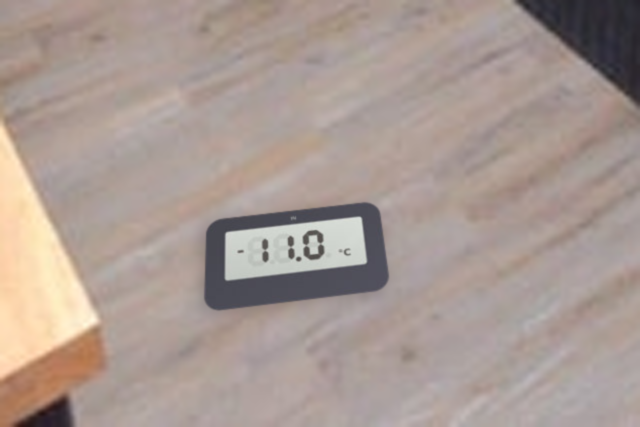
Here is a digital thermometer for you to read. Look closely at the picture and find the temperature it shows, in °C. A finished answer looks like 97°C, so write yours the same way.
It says -11.0°C
